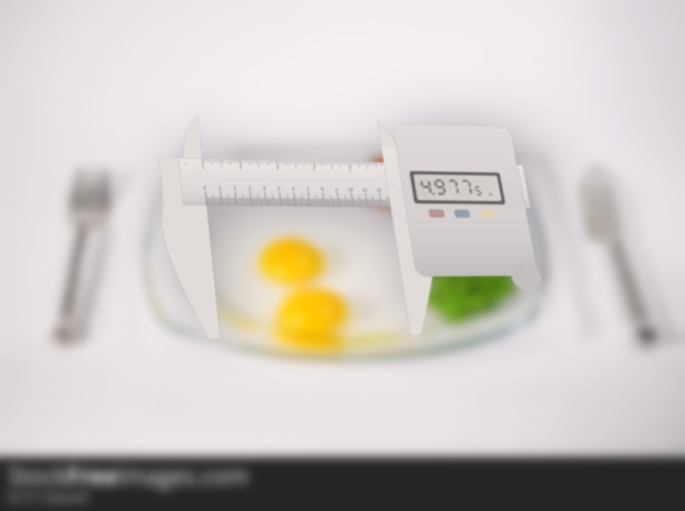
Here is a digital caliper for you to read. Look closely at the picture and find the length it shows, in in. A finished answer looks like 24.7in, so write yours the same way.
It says 4.9775in
